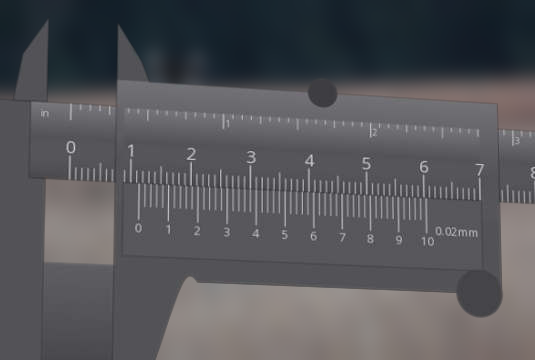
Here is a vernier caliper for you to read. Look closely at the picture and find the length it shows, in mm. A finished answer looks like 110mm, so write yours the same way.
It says 11.4mm
